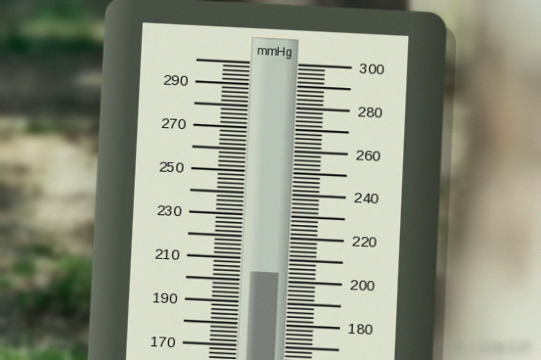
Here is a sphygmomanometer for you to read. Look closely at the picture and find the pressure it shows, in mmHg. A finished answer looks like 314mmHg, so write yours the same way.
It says 204mmHg
